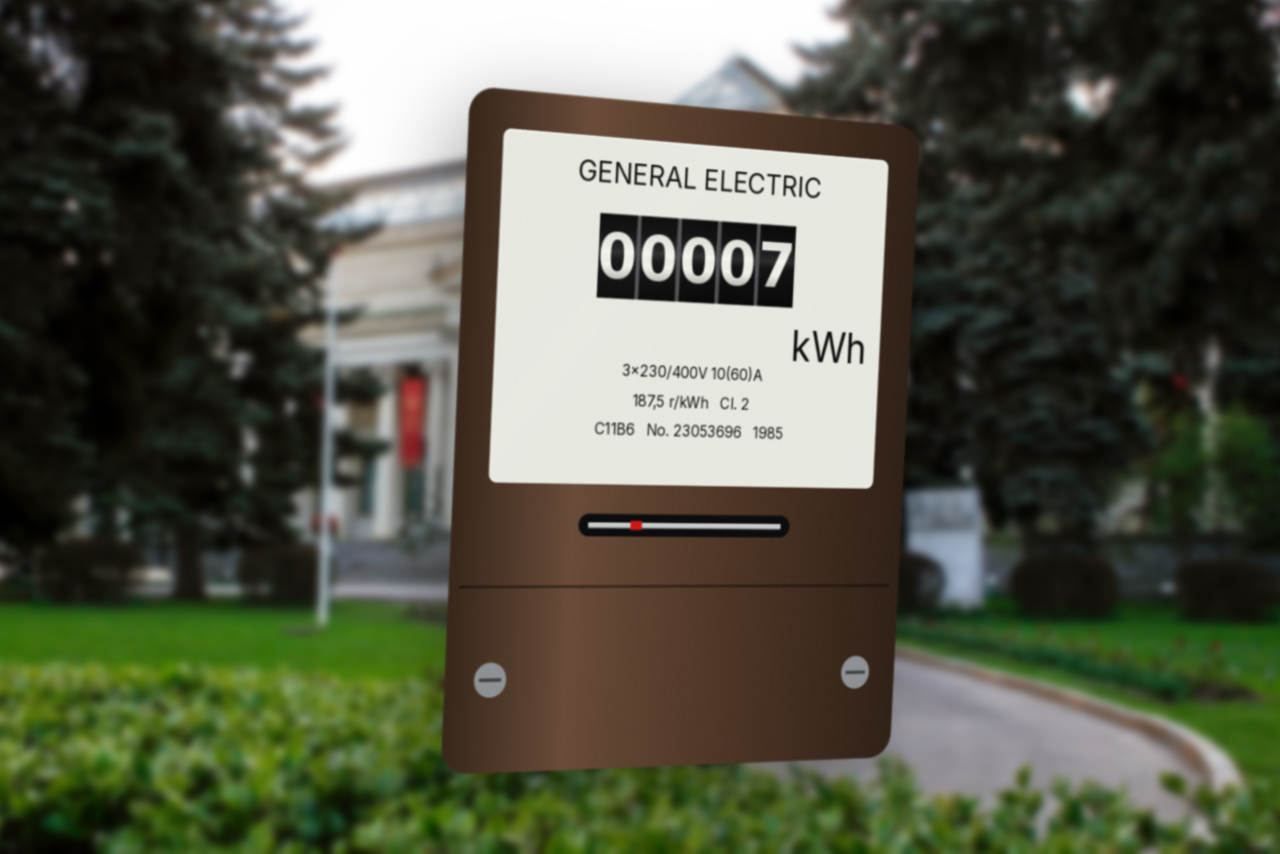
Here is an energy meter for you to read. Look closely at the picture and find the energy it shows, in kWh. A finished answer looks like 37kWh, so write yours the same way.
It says 7kWh
